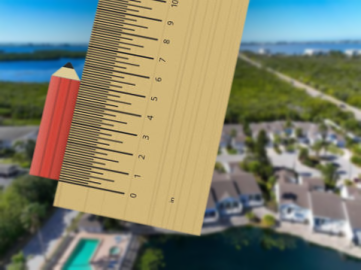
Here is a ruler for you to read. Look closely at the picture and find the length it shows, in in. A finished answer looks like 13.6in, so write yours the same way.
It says 6in
